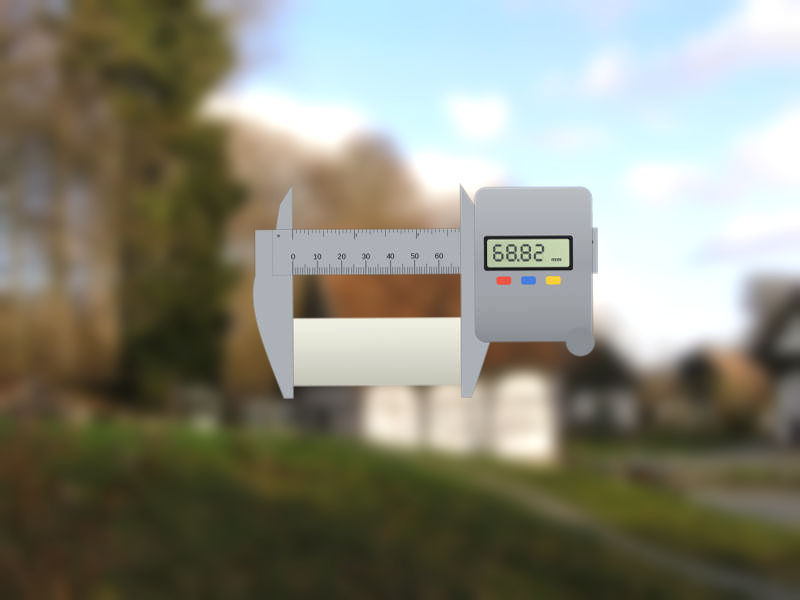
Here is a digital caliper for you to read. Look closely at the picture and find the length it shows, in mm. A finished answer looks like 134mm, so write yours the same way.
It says 68.82mm
